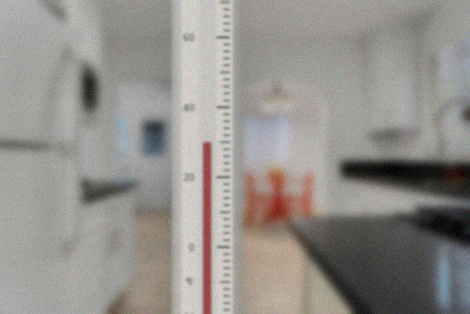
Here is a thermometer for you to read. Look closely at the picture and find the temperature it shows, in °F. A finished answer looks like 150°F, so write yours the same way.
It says 30°F
